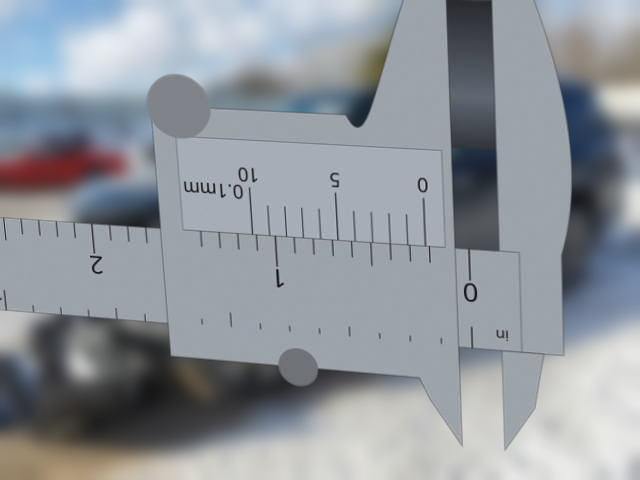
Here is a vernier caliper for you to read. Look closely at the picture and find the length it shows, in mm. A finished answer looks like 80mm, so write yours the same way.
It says 2.2mm
